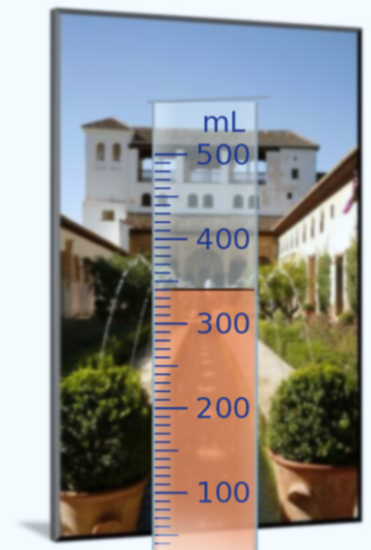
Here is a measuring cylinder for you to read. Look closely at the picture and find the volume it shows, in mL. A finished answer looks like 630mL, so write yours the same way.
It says 340mL
